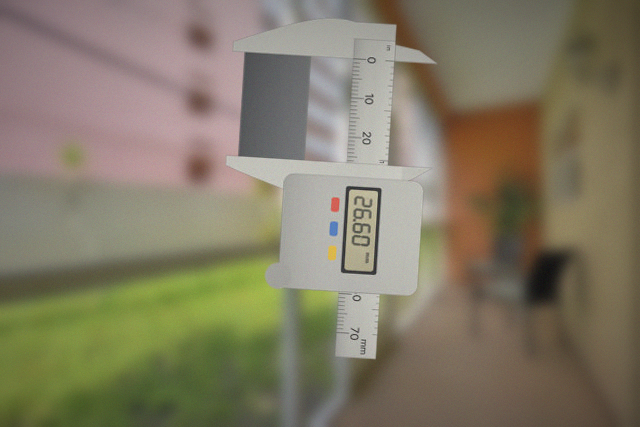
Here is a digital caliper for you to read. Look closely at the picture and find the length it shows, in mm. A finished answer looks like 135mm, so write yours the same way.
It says 26.60mm
